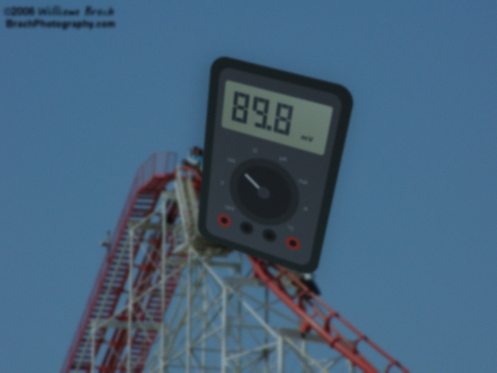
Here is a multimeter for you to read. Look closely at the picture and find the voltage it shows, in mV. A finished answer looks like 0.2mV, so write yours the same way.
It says 89.8mV
